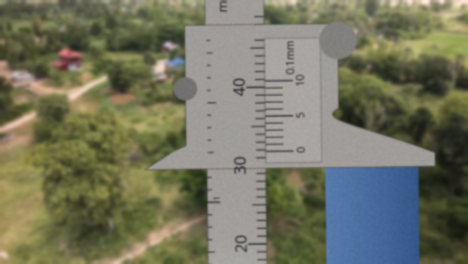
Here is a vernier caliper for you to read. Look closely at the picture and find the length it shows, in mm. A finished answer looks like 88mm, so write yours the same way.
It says 31.8mm
